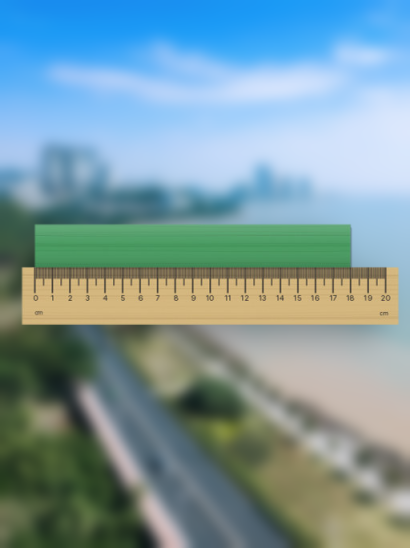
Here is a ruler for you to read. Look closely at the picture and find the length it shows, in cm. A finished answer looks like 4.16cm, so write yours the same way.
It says 18cm
